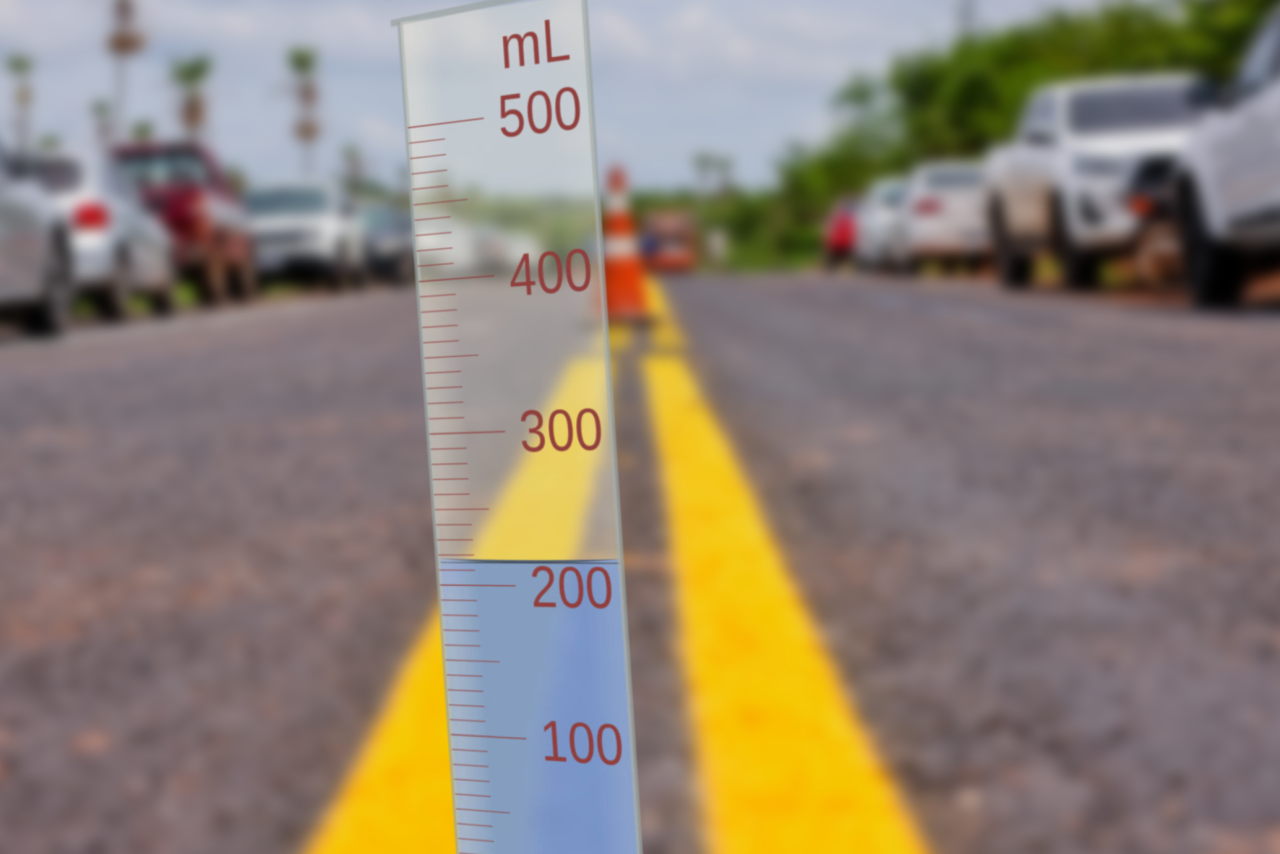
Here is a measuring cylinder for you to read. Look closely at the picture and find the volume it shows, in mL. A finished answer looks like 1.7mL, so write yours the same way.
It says 215mL
